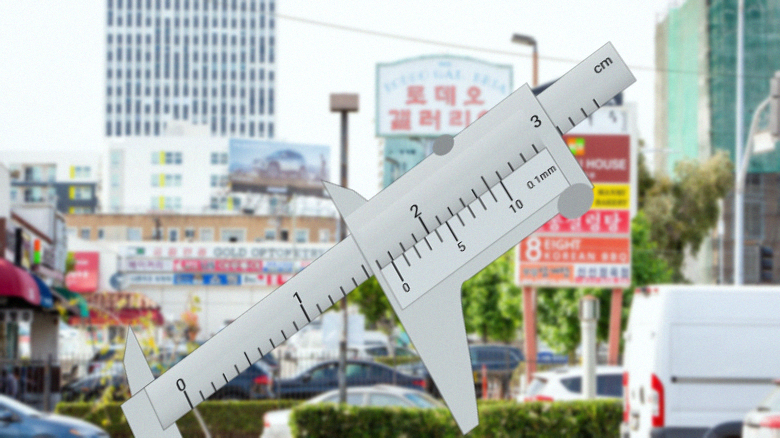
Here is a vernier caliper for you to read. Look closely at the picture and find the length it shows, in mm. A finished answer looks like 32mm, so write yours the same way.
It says 16.9mm
